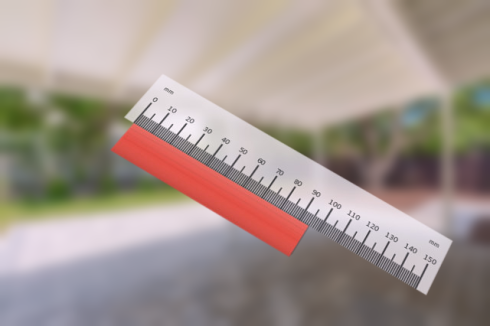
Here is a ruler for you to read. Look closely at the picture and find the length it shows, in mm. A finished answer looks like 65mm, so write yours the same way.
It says 95mm
